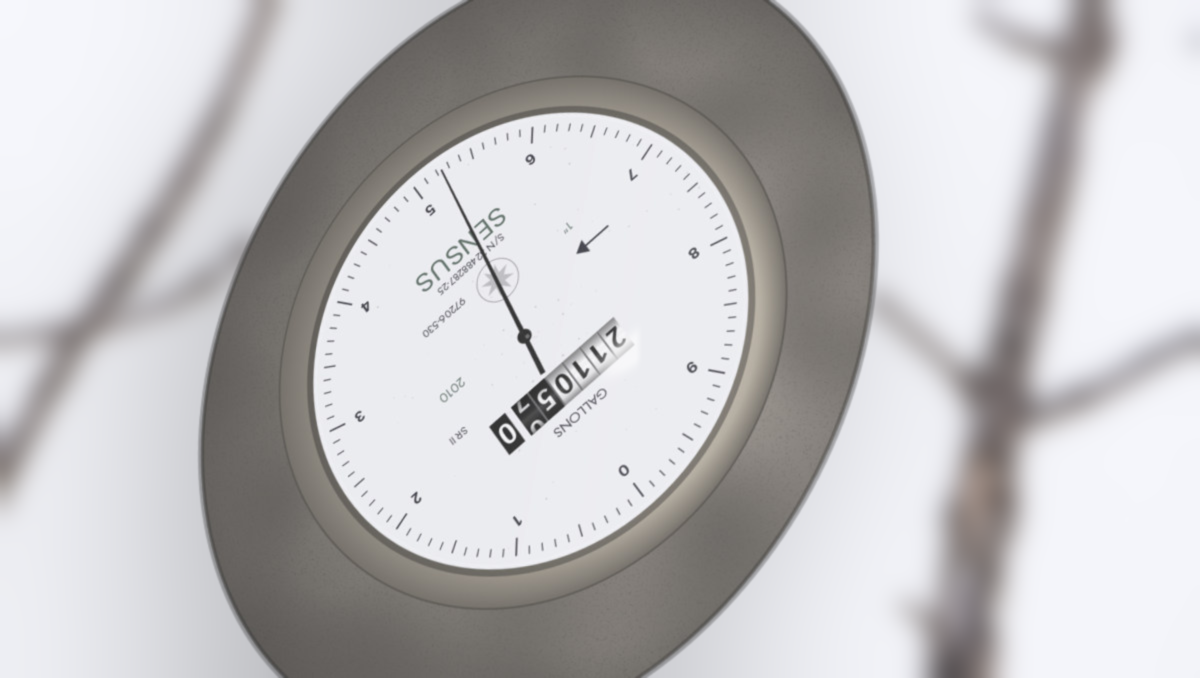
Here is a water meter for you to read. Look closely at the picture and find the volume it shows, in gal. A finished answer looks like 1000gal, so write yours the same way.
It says 2110565.2gal
